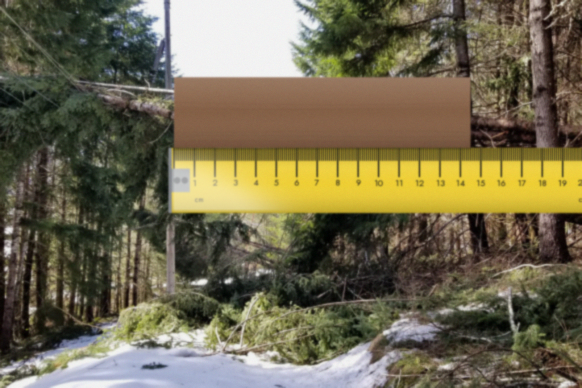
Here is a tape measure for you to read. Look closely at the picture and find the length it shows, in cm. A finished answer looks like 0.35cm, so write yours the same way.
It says 14.5cm
